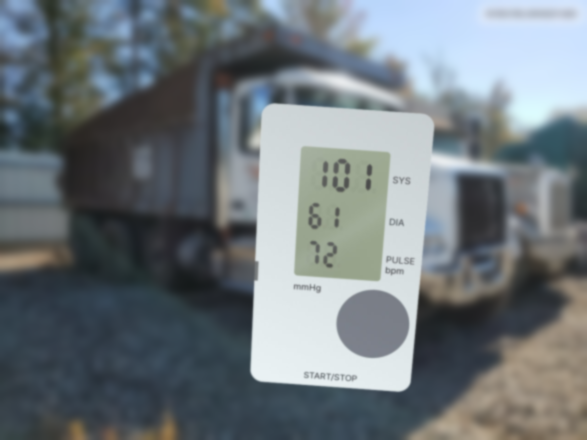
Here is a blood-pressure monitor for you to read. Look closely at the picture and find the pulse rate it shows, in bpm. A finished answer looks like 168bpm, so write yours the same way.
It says 72bpm
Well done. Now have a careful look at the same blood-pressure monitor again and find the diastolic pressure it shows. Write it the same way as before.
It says 61mmHg
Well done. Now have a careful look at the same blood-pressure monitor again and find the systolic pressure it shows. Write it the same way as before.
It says 101mmHg
